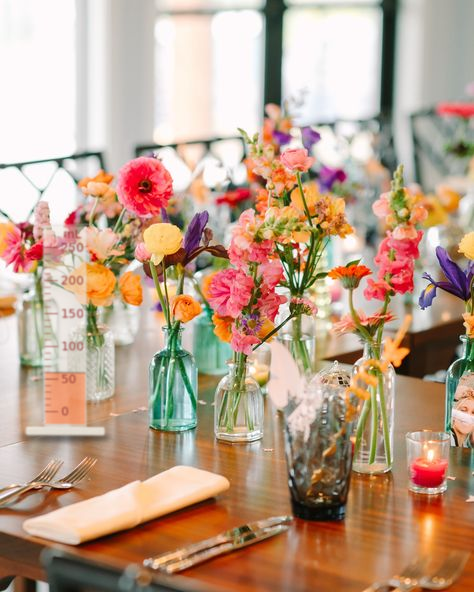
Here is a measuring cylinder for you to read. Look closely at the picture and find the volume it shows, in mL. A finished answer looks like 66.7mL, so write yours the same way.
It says 60mL
